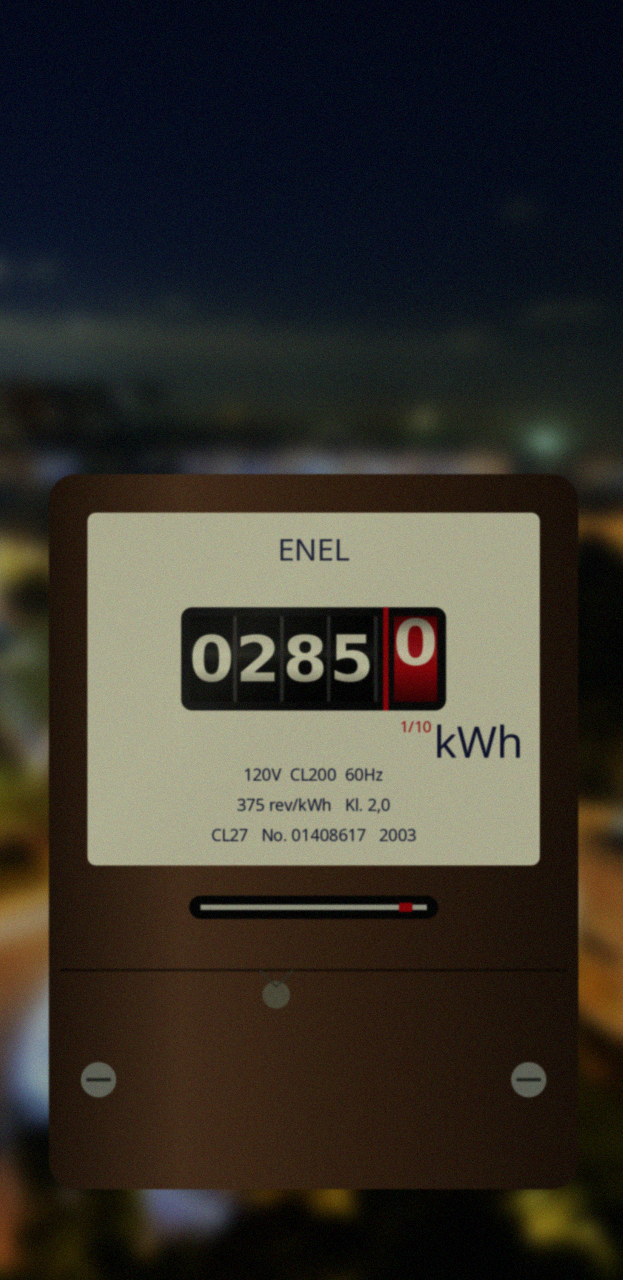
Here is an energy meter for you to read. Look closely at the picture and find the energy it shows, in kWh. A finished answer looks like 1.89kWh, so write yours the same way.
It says 285.0kWh
